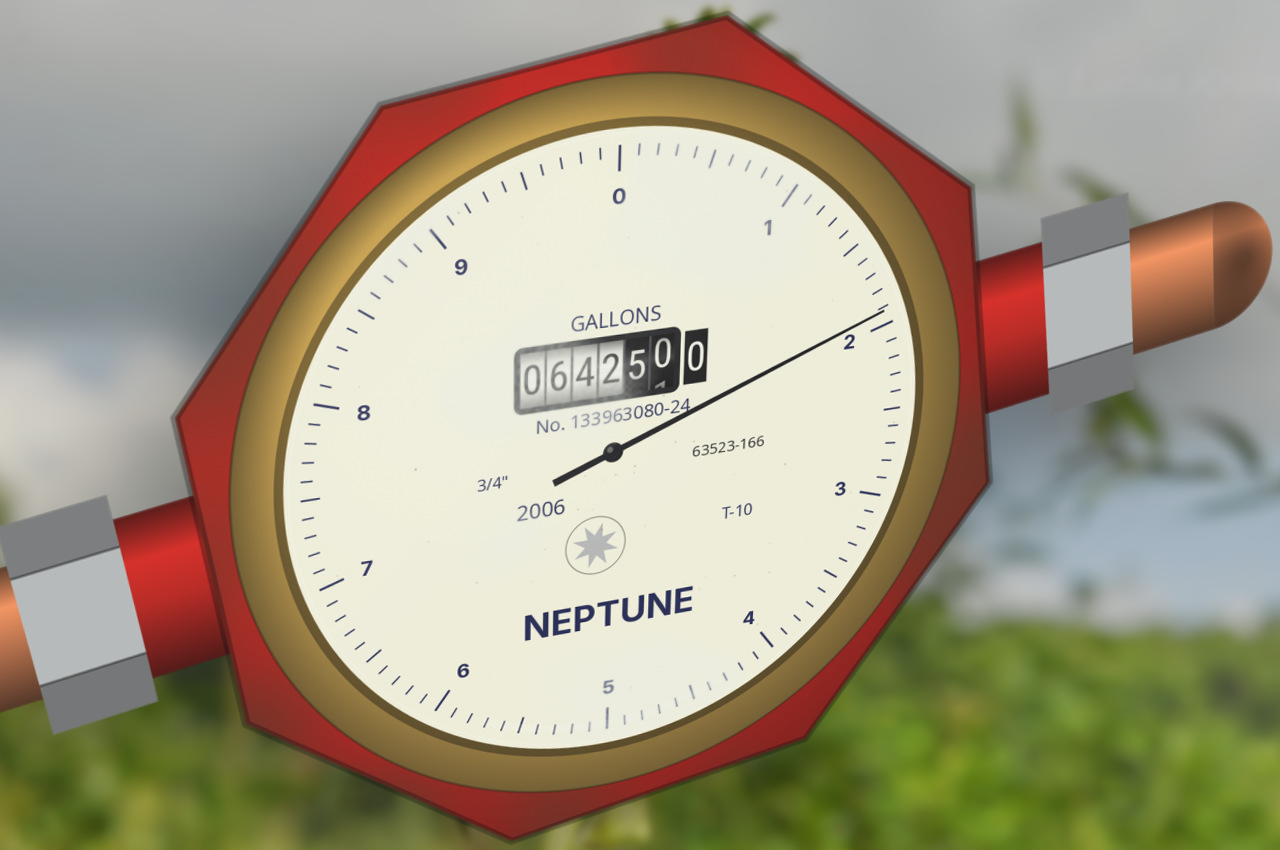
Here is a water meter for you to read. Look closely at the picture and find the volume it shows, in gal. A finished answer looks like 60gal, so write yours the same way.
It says 642501.9gal
